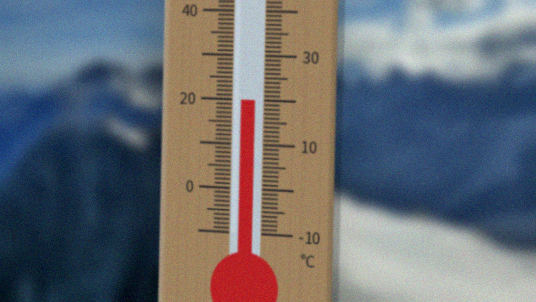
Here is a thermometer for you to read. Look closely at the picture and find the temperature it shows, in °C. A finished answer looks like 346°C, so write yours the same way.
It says 20°C
